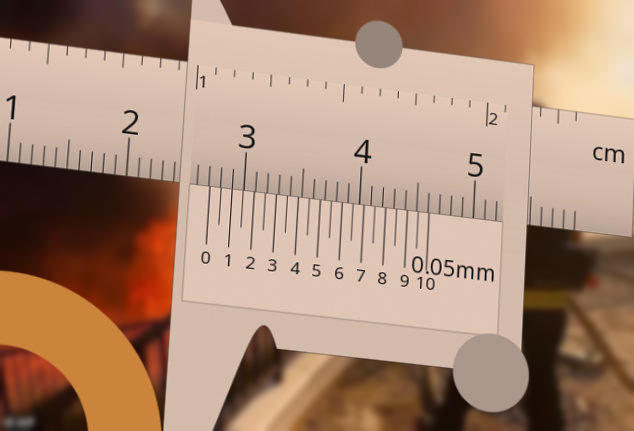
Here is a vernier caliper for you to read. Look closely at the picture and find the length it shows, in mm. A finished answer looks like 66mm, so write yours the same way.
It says 27.1mm
